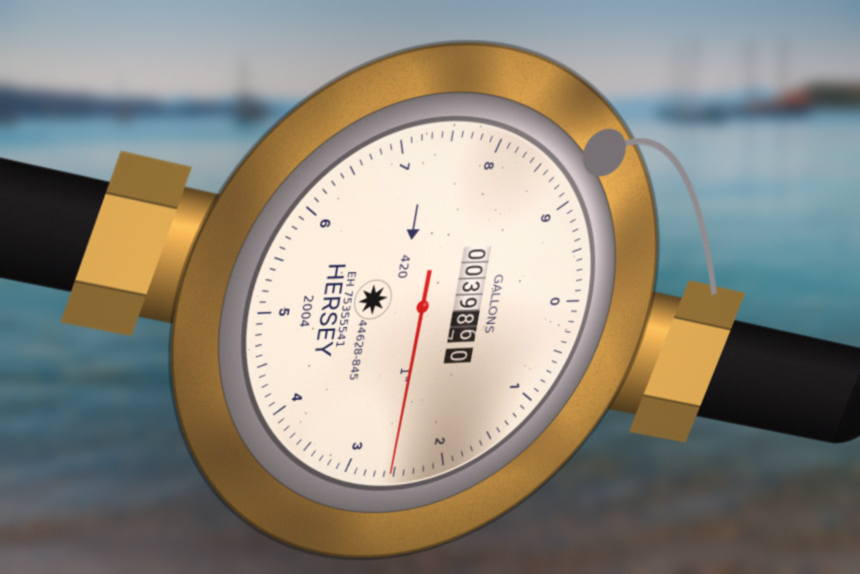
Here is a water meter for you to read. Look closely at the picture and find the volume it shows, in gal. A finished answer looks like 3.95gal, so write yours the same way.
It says 39862.5gal
